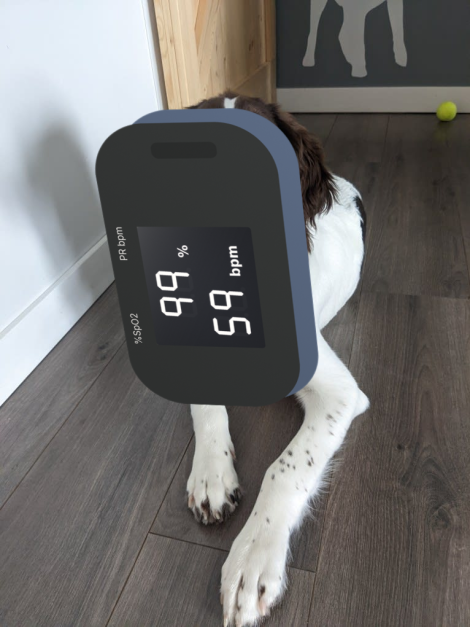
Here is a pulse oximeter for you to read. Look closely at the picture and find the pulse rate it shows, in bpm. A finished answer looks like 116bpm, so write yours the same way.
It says 59bpm
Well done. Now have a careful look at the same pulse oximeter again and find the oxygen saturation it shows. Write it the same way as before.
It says 99%
